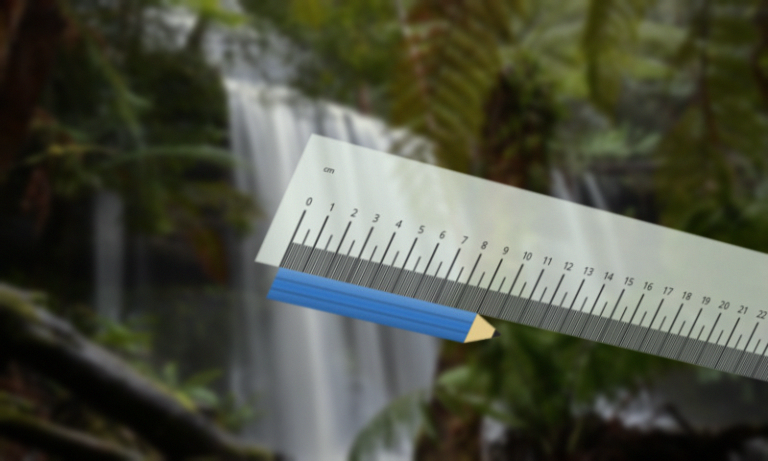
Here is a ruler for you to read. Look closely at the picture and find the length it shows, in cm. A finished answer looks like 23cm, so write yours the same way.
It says 10.5cm
